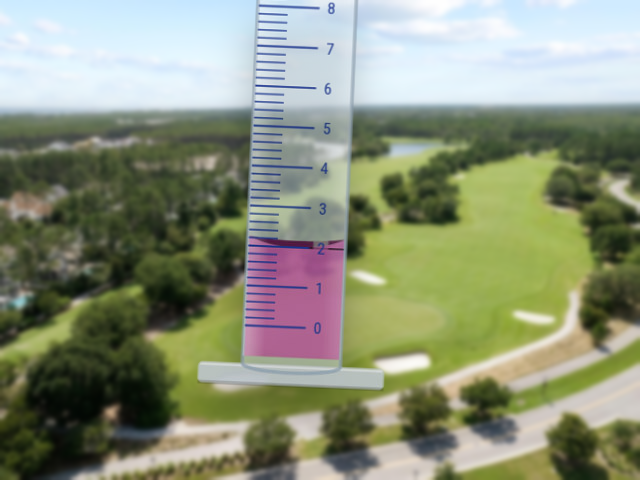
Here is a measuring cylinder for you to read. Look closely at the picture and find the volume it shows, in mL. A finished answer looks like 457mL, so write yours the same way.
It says 2mL
